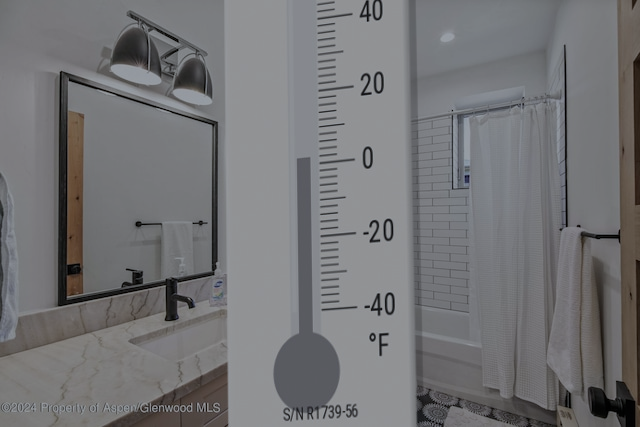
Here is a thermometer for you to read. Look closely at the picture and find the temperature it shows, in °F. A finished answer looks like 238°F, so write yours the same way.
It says 2°F
